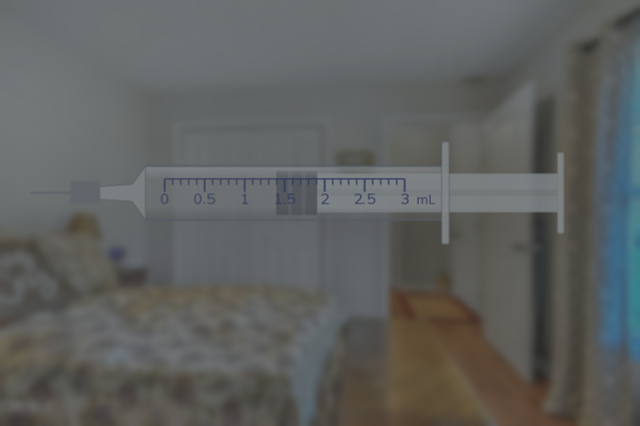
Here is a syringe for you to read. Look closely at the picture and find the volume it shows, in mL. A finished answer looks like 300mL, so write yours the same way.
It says 1.4mL
